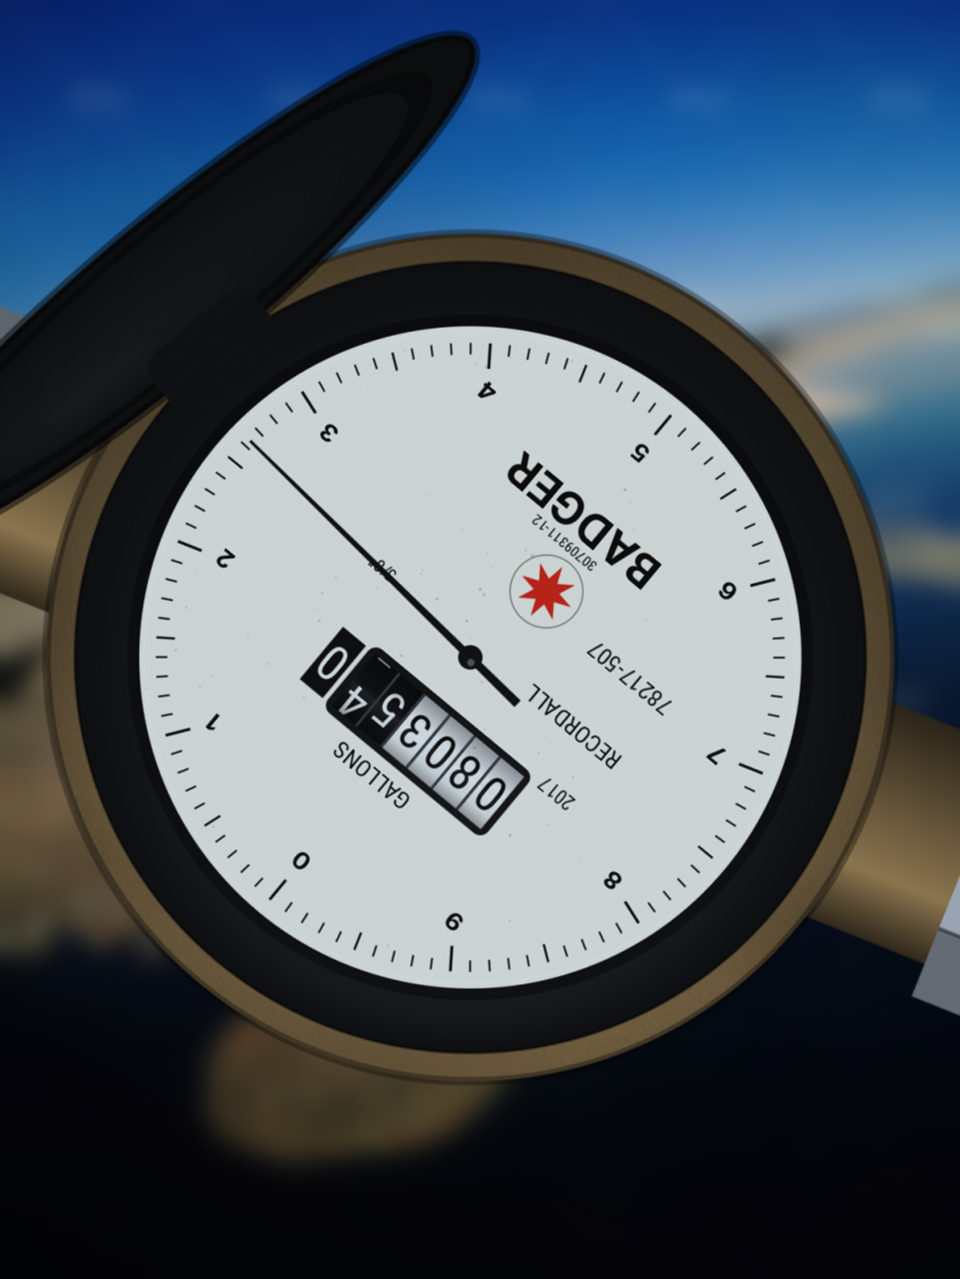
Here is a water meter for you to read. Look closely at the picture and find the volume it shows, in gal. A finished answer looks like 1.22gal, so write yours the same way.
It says 803542.6gal
